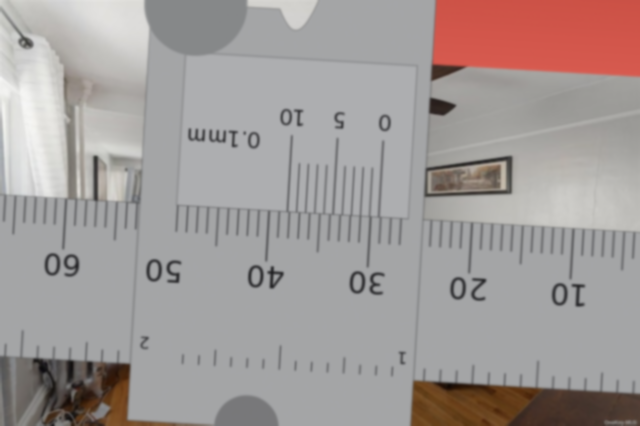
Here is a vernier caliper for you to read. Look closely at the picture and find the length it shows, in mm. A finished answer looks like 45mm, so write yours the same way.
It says 29.2mm
